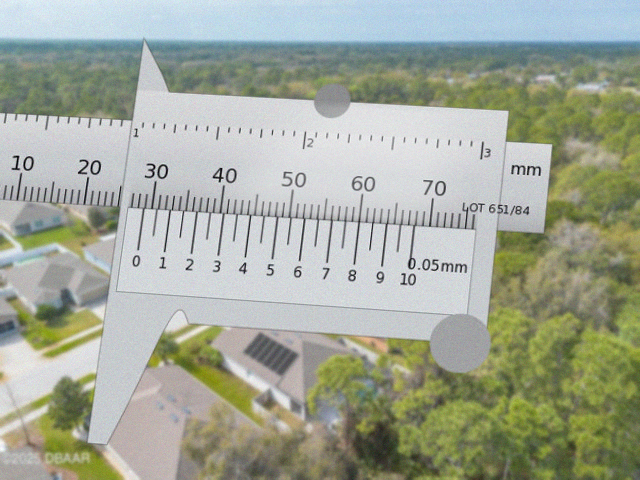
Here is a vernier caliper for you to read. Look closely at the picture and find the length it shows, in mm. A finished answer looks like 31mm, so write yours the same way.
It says 28.8mm
